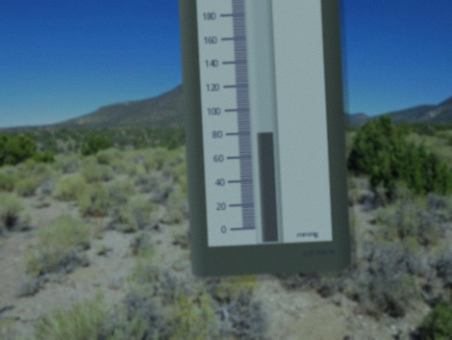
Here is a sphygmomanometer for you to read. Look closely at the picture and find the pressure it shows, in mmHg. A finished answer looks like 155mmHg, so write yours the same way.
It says 80mmHg
